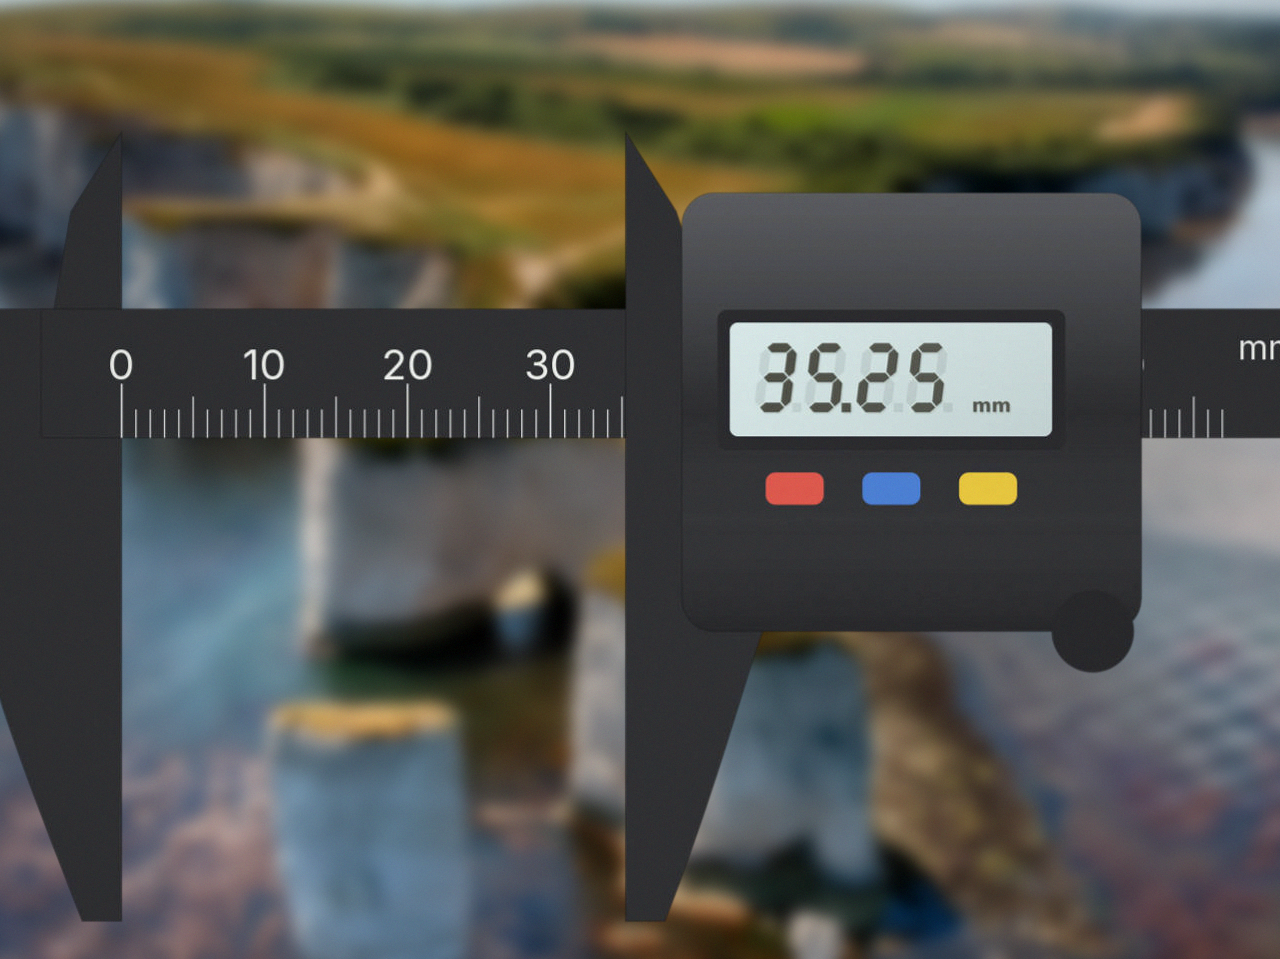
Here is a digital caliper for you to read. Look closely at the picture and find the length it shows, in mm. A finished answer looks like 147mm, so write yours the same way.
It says 35.25mm
